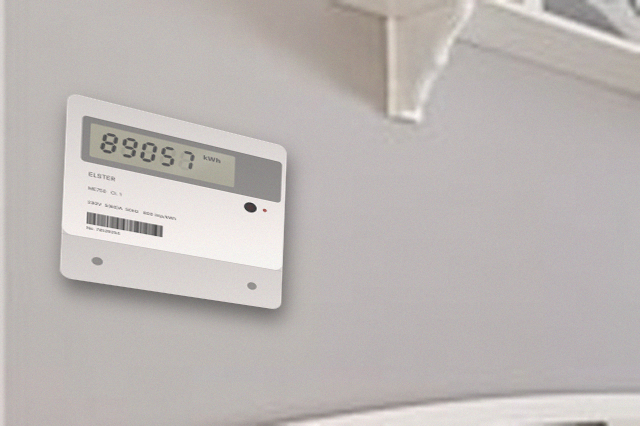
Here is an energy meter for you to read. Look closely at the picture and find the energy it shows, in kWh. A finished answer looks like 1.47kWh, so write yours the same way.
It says 89057kWh
